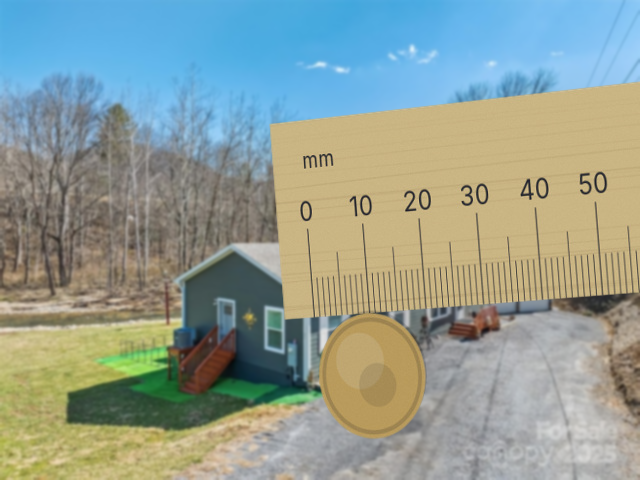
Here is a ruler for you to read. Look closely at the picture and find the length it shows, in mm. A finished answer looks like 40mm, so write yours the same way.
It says 19mm
